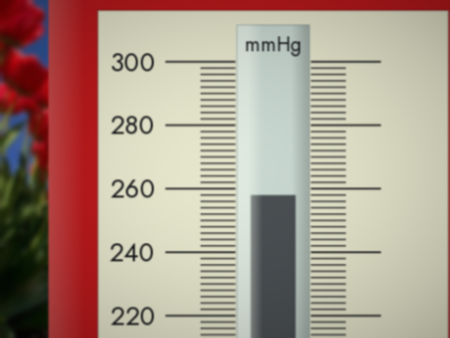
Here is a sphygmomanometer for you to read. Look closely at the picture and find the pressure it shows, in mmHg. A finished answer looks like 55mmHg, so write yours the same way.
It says 258mmHg
